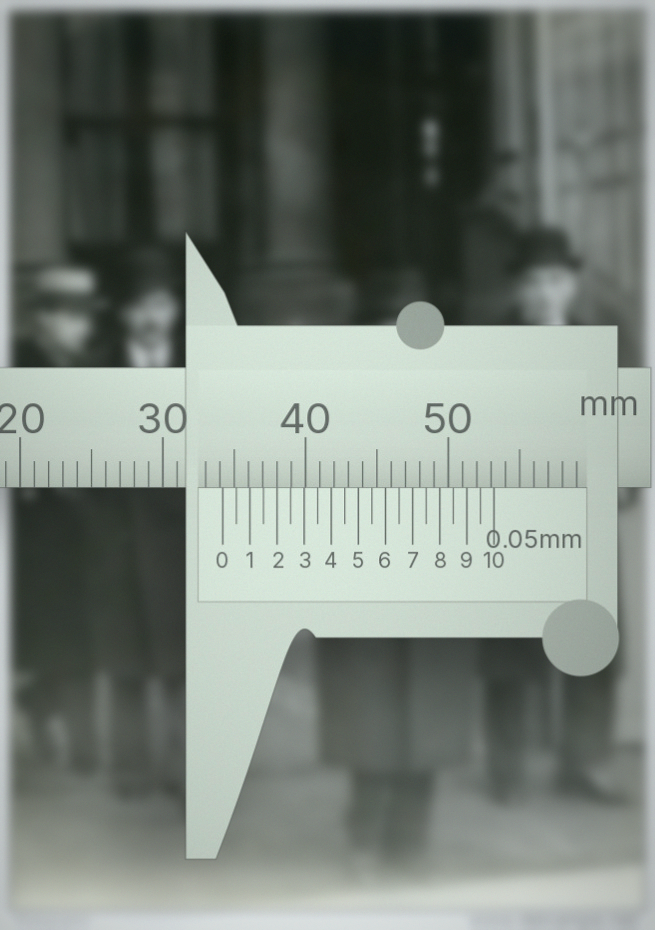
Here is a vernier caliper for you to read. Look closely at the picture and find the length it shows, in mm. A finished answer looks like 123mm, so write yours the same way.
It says 34.2mm
